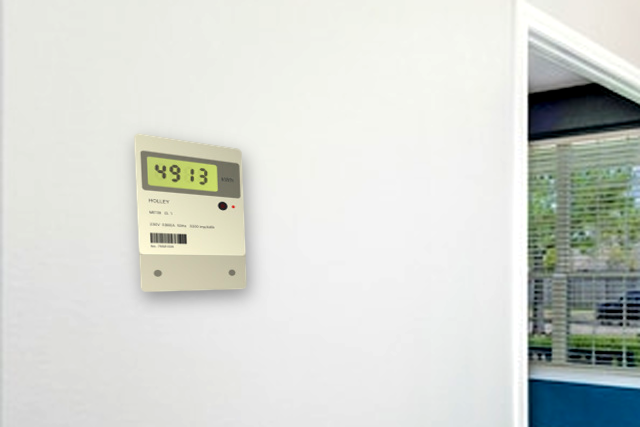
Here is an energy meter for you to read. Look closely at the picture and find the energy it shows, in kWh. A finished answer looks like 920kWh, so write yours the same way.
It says 4913kWh
